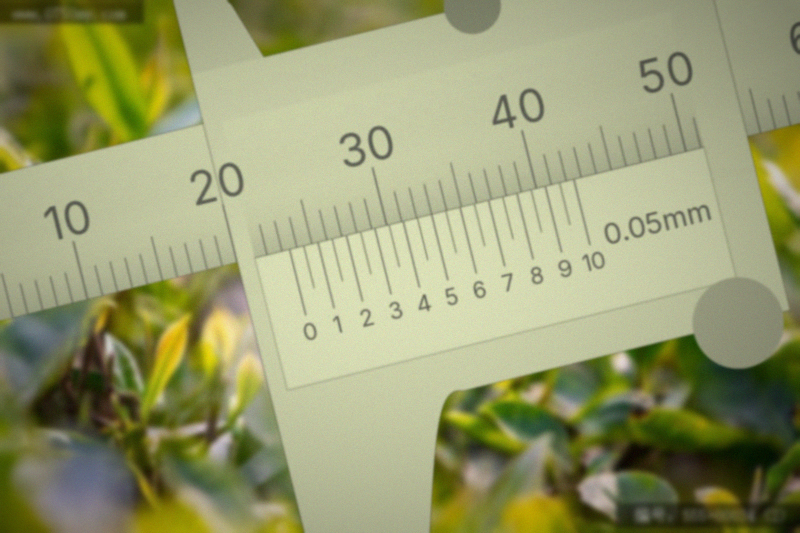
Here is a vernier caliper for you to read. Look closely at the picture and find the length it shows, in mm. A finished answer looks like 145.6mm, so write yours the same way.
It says 23.5mm
